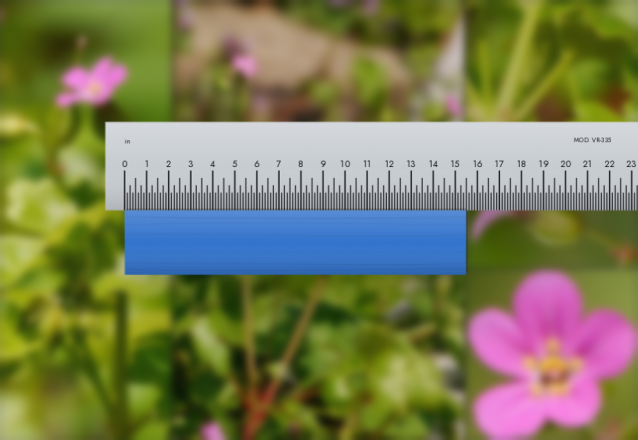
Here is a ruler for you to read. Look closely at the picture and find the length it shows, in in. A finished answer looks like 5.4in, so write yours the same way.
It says 15.5in
